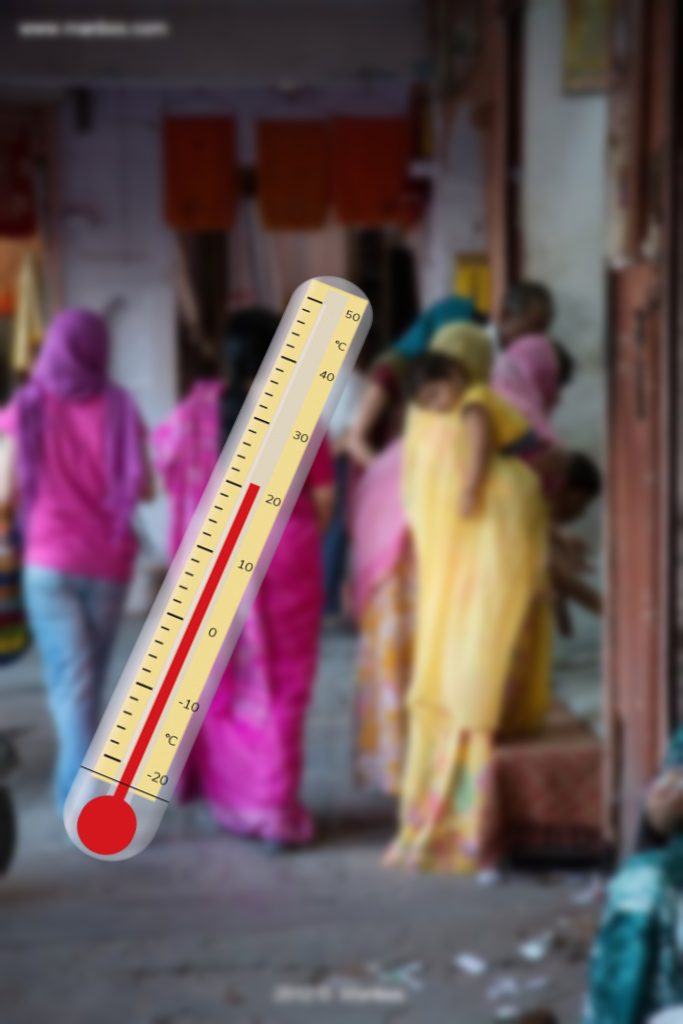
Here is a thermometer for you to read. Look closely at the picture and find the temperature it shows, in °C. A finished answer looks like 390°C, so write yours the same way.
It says 21°C
